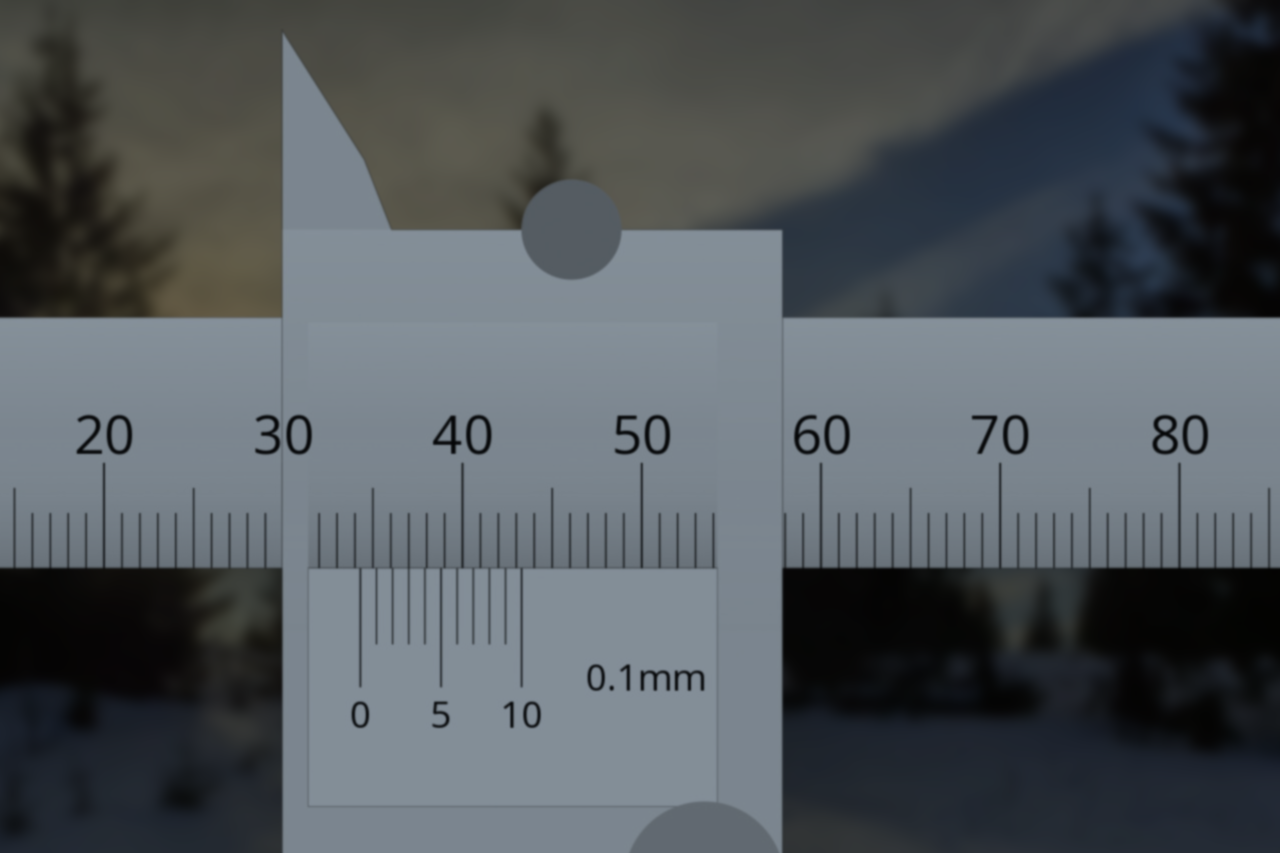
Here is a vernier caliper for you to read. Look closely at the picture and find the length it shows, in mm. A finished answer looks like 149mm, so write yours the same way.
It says 34.3mm
